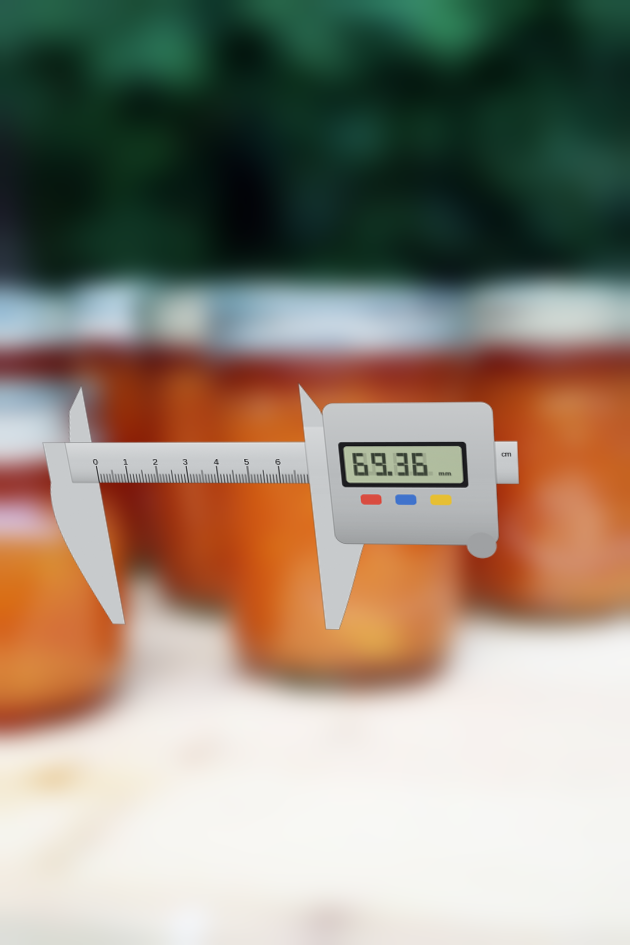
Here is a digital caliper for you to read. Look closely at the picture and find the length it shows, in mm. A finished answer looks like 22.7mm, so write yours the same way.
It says 69.36mm
